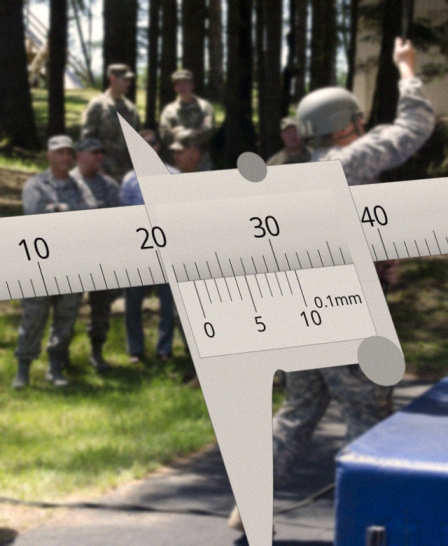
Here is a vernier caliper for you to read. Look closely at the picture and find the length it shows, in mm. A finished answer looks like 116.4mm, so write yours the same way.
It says 22.4mm
